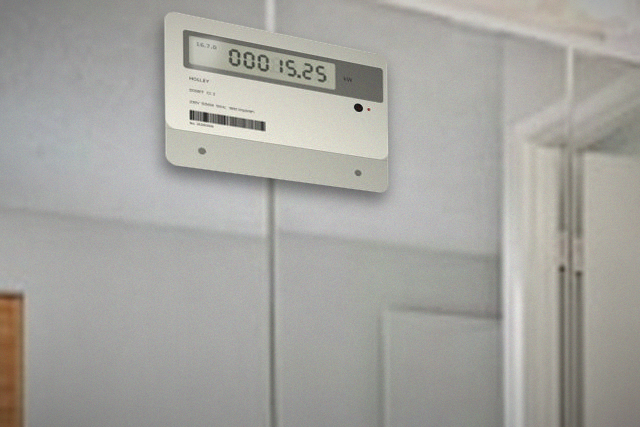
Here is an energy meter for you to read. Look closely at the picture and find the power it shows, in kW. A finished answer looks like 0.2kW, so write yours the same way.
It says 15.25kW
